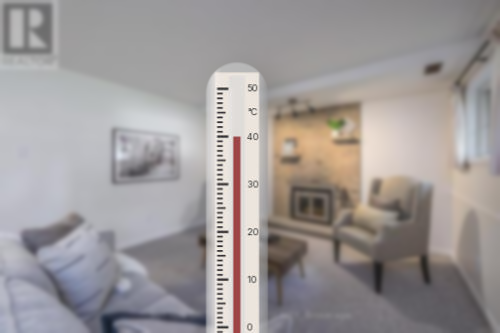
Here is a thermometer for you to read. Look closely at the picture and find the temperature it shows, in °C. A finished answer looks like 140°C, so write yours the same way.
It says 40°C
